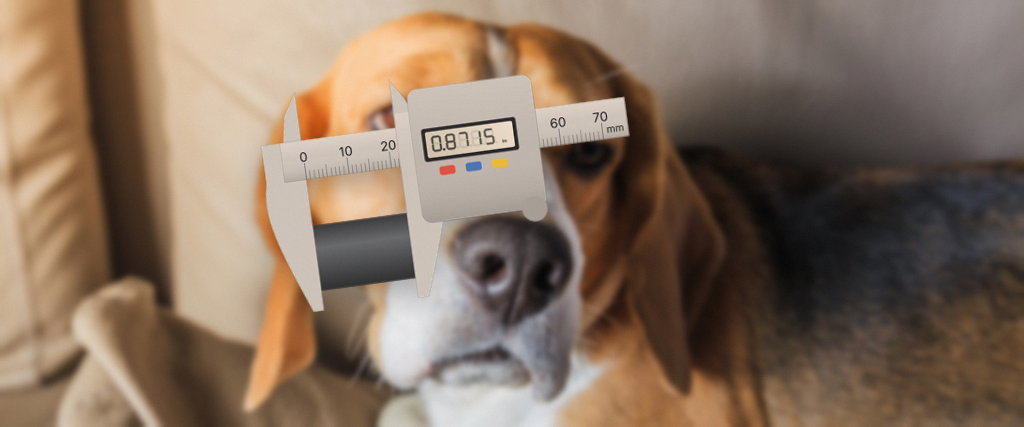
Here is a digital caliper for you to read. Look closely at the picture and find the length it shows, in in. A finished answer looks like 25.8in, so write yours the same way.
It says 0.8715in
